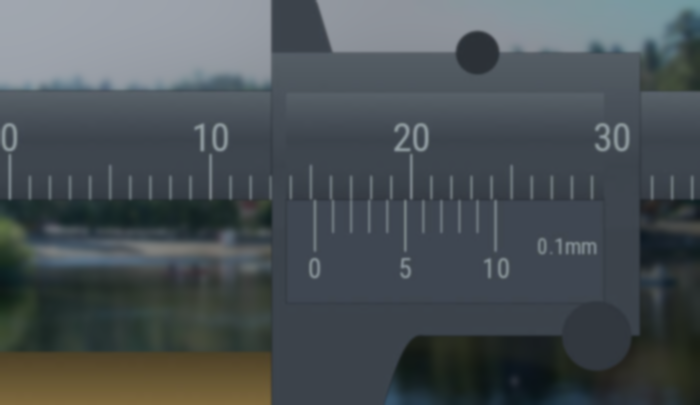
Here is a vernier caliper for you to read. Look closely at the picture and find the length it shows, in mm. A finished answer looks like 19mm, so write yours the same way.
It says 15.2mm
